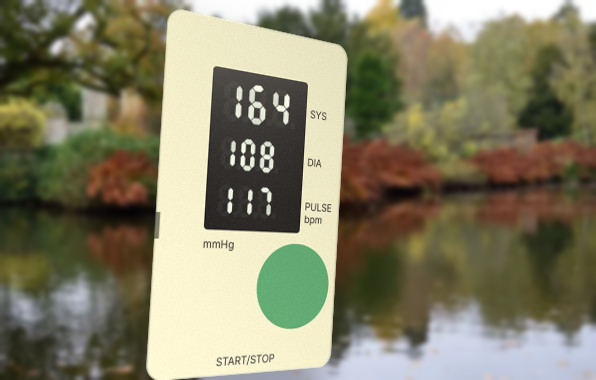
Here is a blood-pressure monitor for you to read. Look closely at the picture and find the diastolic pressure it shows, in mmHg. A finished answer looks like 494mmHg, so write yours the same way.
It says 108mmHg
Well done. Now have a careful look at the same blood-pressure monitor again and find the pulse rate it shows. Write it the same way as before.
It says 117bpm
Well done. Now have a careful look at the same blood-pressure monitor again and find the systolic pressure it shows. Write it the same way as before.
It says 164mmHg
